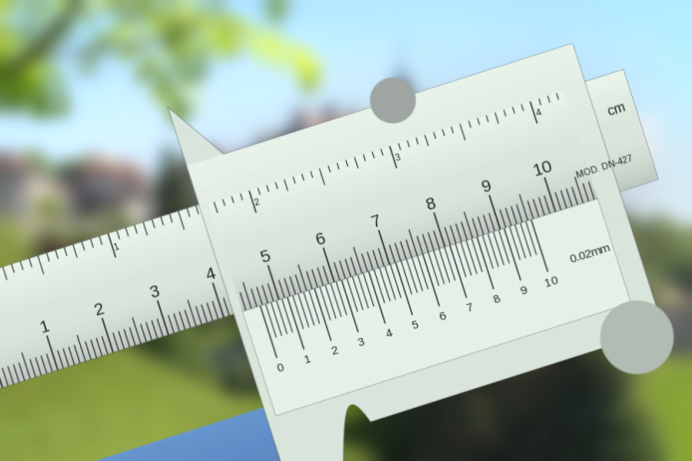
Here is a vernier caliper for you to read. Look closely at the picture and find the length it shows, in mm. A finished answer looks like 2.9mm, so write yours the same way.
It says 46.6mm
